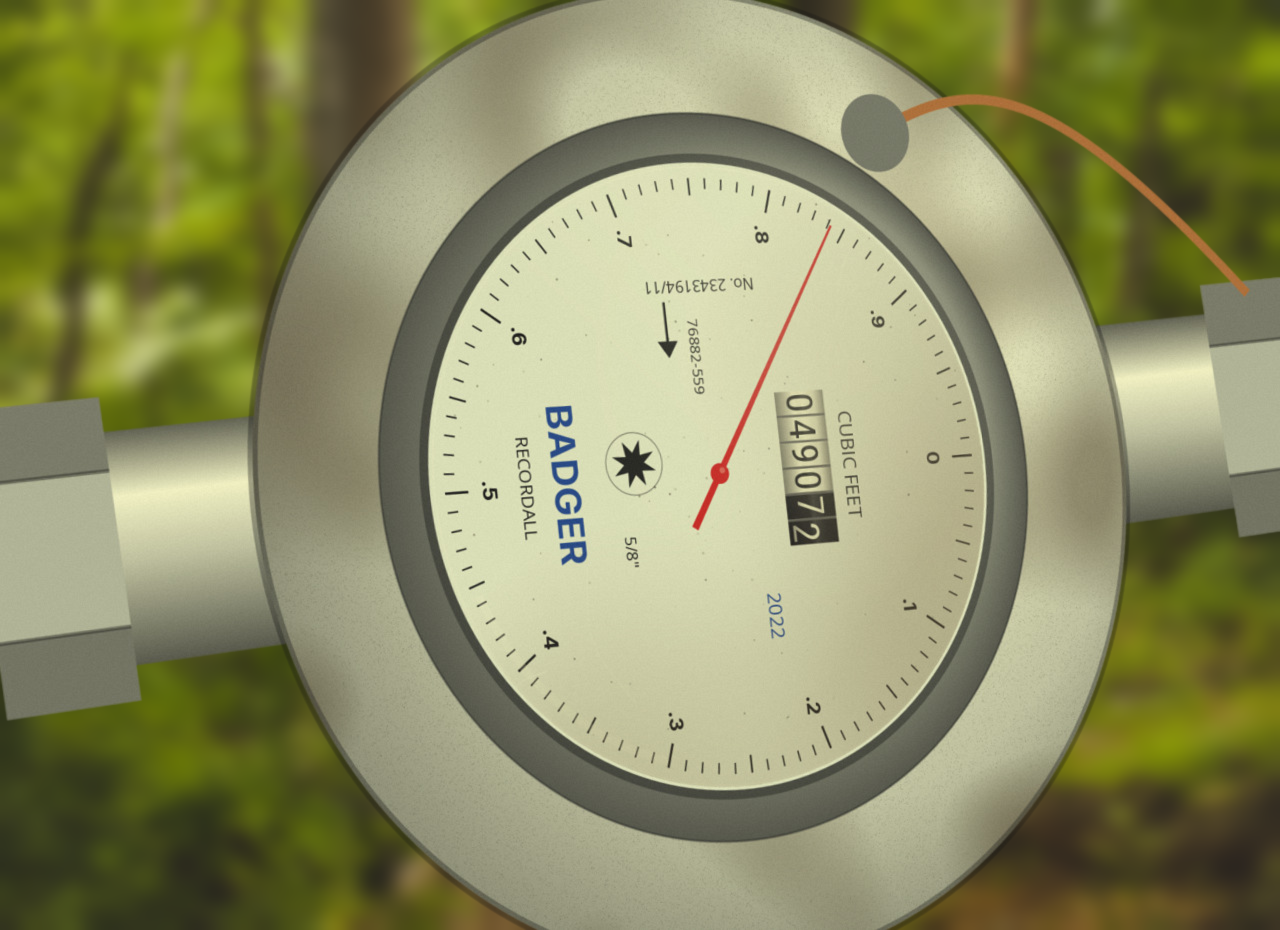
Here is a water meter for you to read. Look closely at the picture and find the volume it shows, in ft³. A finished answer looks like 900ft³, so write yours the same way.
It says 49071.84ft³
